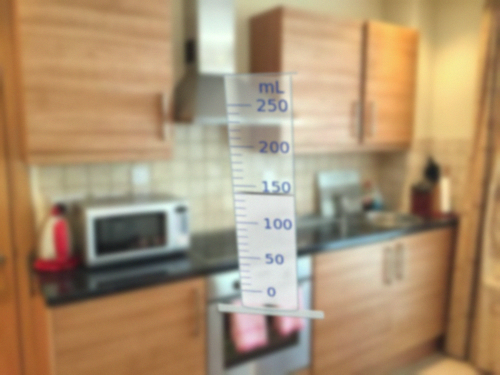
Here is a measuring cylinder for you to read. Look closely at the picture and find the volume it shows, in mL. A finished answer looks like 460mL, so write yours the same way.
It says 140mL
